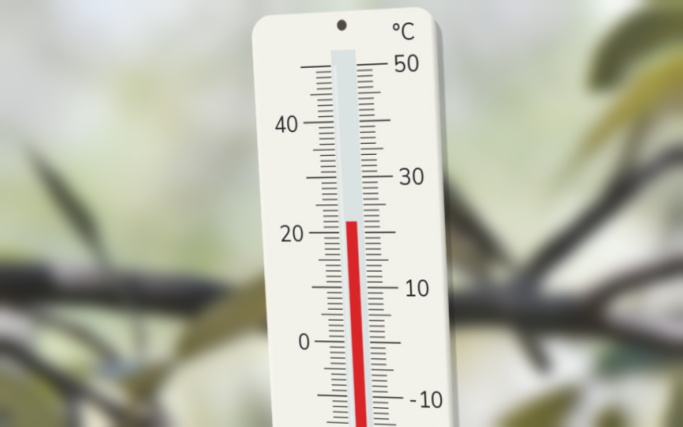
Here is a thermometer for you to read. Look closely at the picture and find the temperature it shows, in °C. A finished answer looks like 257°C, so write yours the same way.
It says 22°C
